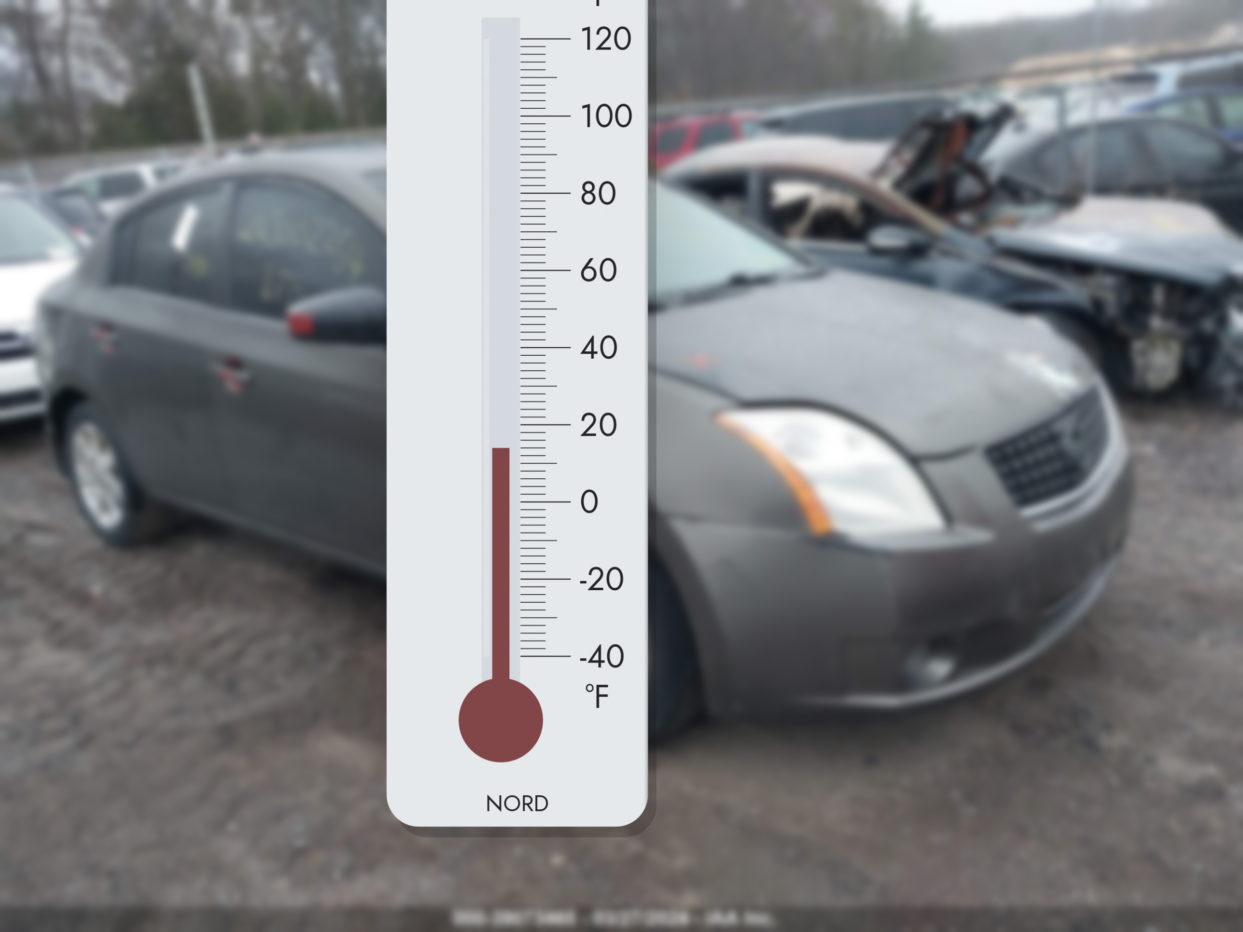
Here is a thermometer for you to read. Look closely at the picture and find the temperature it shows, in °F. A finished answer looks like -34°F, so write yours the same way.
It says 14°F
